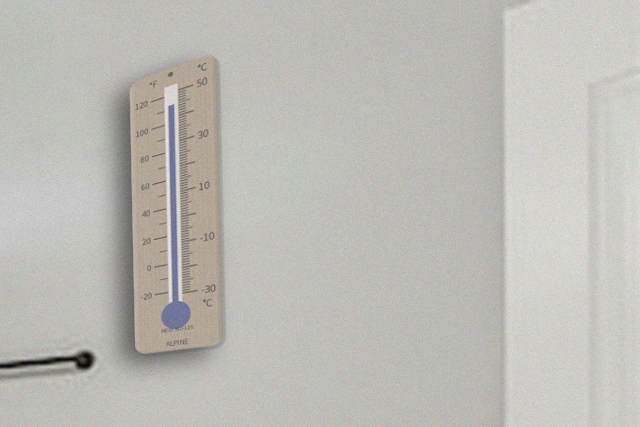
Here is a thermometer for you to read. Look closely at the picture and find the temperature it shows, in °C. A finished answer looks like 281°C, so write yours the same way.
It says 45°C
